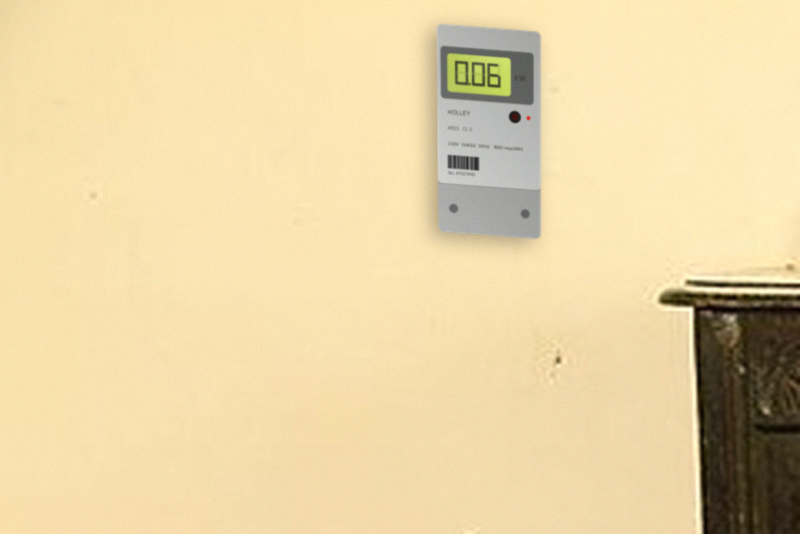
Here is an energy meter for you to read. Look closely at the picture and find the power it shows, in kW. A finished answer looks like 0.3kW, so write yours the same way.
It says 0.06kW
